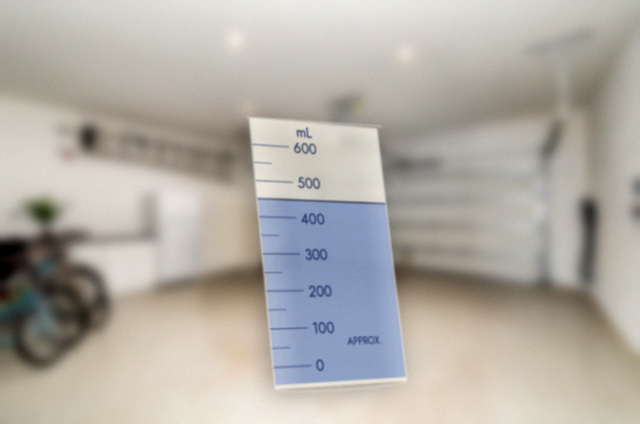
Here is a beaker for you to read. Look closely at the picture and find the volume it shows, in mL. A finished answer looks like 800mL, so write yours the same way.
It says 450mL
